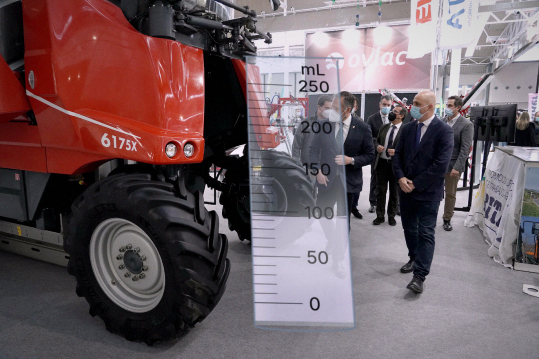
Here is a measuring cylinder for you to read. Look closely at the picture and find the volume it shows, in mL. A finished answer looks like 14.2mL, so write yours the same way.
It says 95mL
